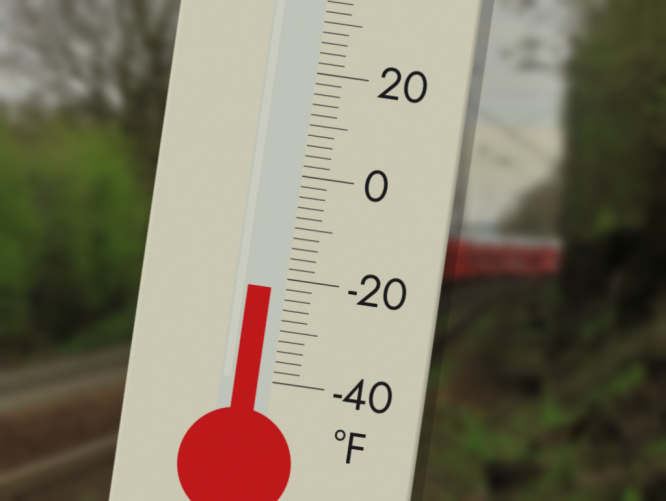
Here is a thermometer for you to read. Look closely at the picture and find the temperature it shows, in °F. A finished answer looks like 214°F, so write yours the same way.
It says -22°F
